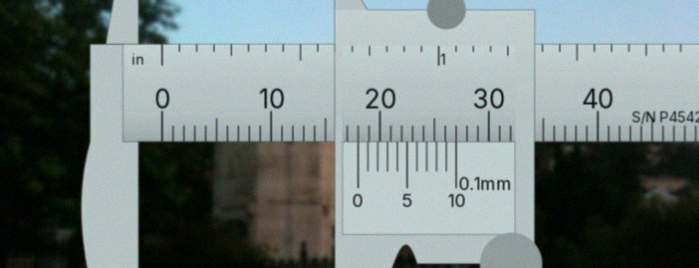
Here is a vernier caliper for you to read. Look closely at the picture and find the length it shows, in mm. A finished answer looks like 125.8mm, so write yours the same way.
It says 18.0mm
